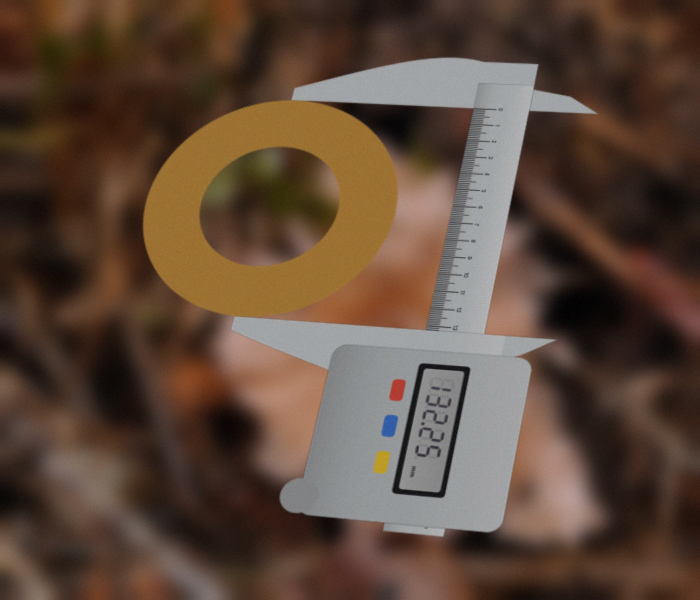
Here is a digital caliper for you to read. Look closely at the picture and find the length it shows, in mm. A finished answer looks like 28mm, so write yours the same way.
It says 132.25mm
